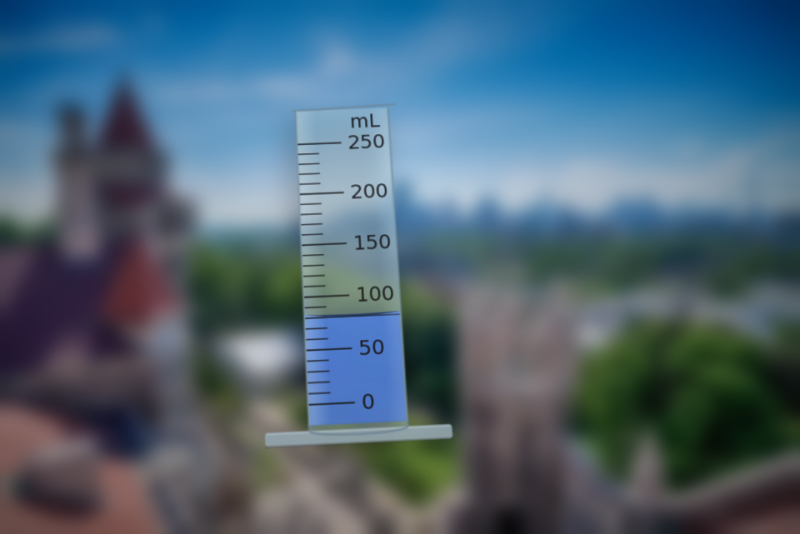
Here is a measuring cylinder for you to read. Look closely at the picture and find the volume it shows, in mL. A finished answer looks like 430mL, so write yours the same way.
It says 80mL
